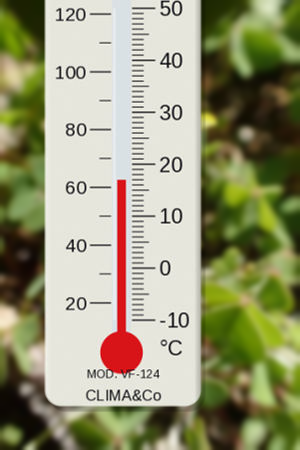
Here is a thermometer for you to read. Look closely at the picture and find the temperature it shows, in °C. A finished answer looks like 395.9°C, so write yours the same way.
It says 17°C
